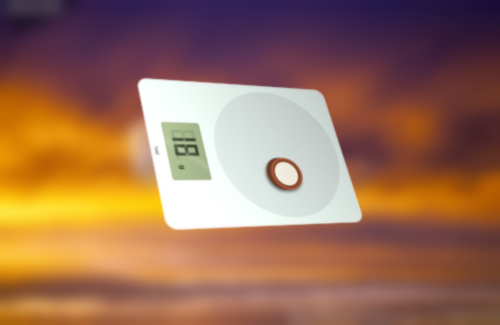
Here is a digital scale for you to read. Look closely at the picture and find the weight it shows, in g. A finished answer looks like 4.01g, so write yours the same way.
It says 18g
